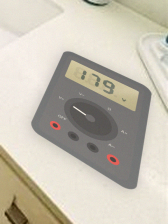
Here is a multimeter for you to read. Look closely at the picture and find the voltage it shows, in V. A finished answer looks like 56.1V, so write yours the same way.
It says 179V
